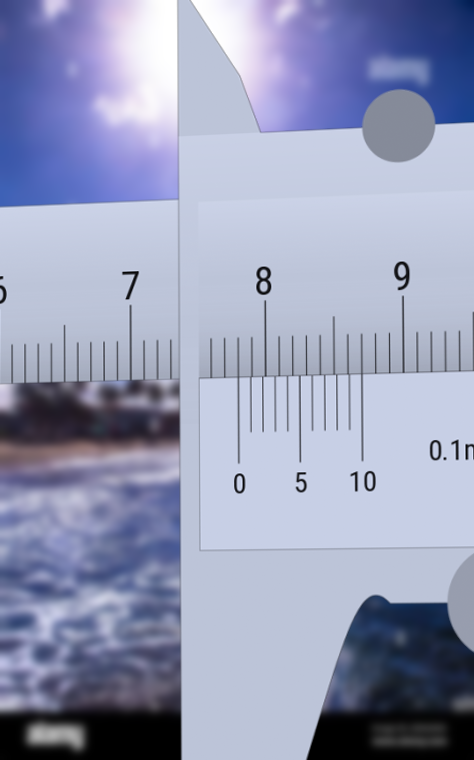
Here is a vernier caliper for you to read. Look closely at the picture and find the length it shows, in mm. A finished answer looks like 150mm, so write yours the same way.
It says 78.0mm
